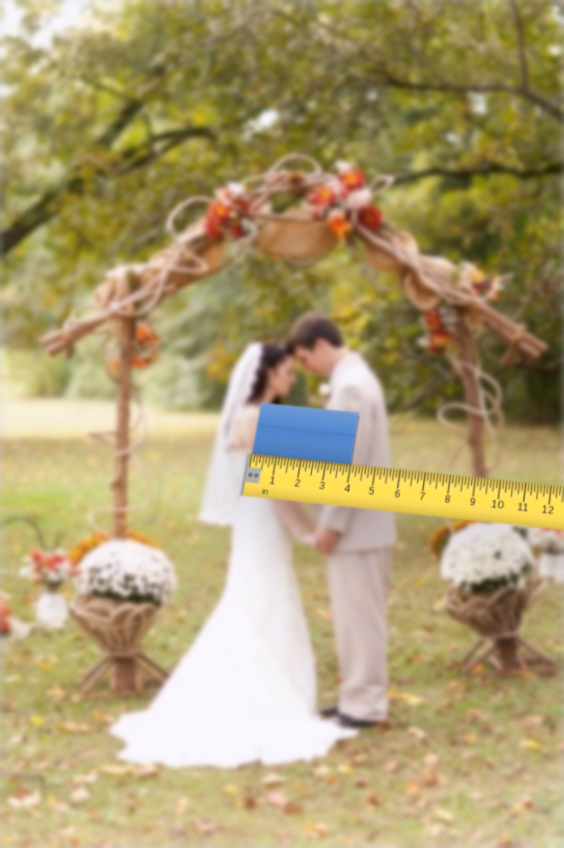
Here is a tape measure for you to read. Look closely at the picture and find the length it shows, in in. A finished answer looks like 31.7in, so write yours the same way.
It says 4in
